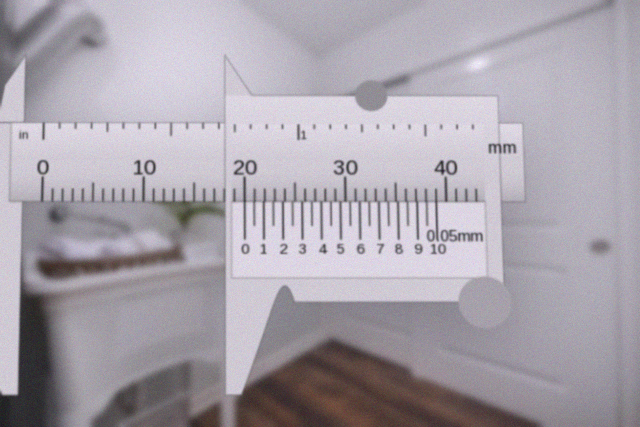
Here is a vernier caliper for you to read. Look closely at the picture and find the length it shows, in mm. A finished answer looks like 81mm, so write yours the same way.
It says 20.0mm
